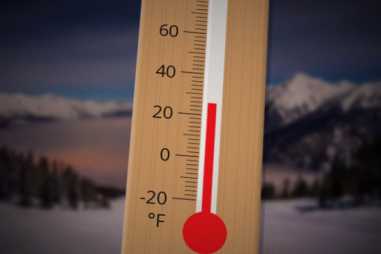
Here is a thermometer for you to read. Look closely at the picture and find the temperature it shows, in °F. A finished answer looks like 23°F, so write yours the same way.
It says 26°F
